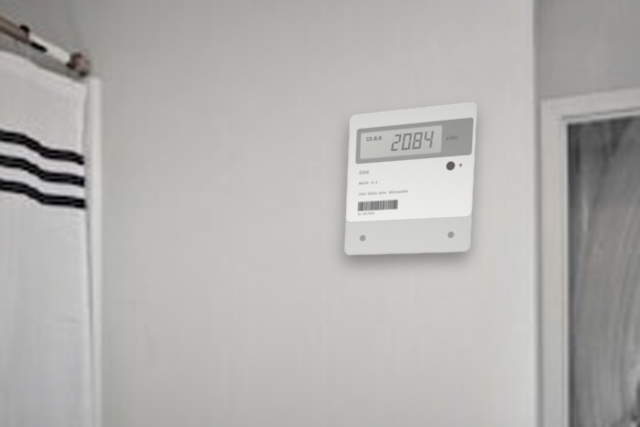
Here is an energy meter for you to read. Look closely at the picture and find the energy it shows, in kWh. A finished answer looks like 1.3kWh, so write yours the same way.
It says 2084kWh
